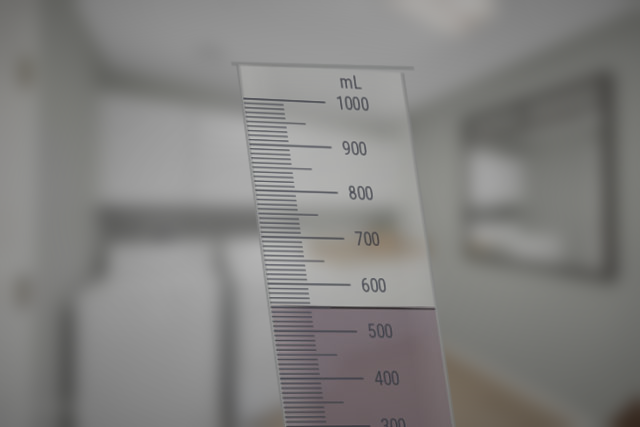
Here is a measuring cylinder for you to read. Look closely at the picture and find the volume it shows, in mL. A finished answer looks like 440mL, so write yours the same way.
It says 550mL
